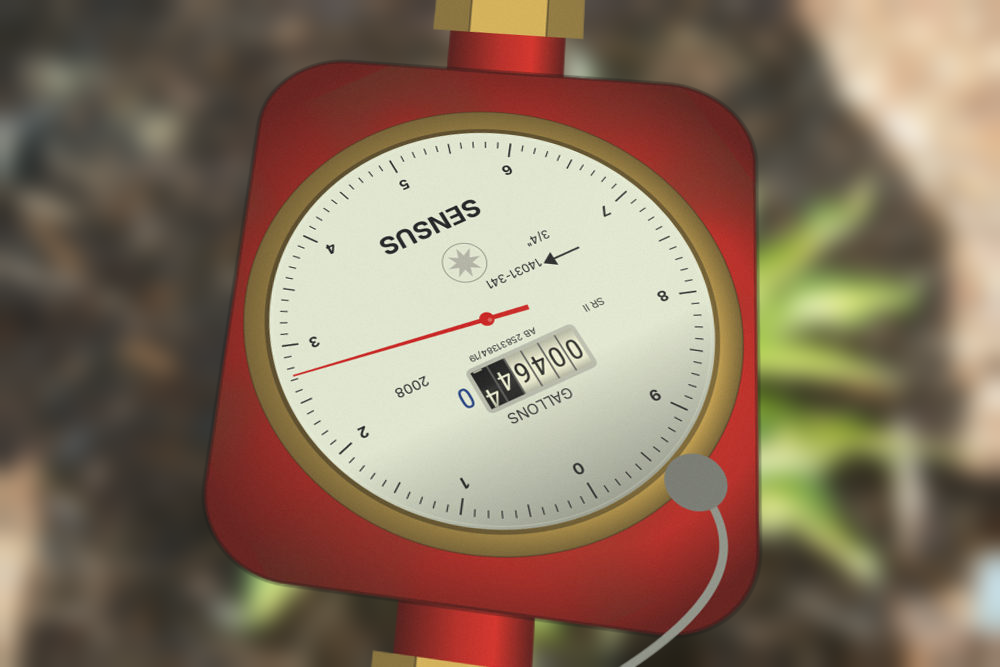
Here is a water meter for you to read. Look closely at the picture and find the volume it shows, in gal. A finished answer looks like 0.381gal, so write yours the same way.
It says 46442.7gal
